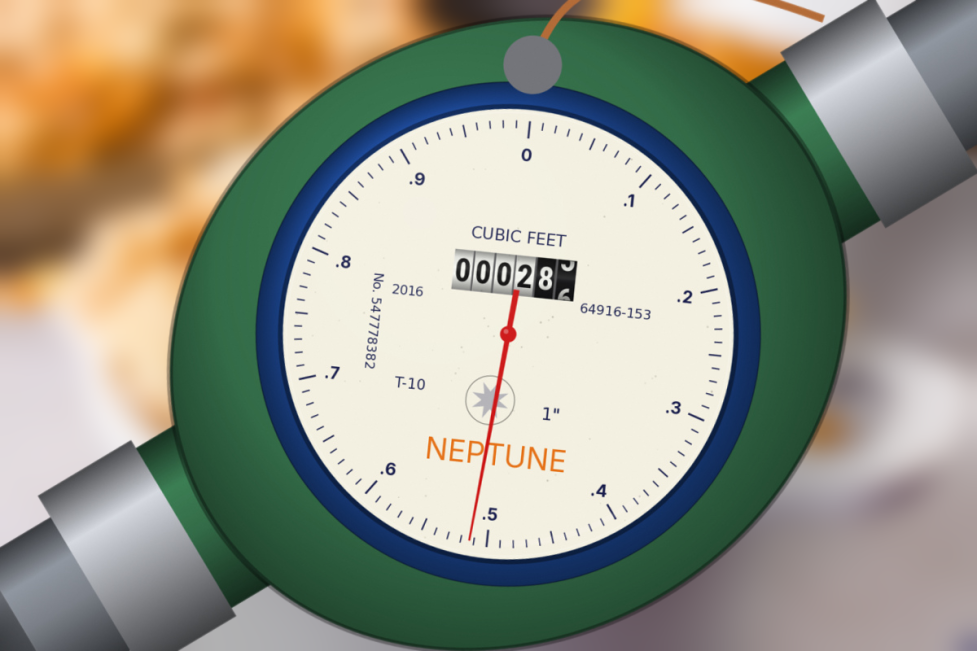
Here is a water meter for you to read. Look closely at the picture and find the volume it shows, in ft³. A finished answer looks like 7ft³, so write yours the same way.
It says 285.51ft³
